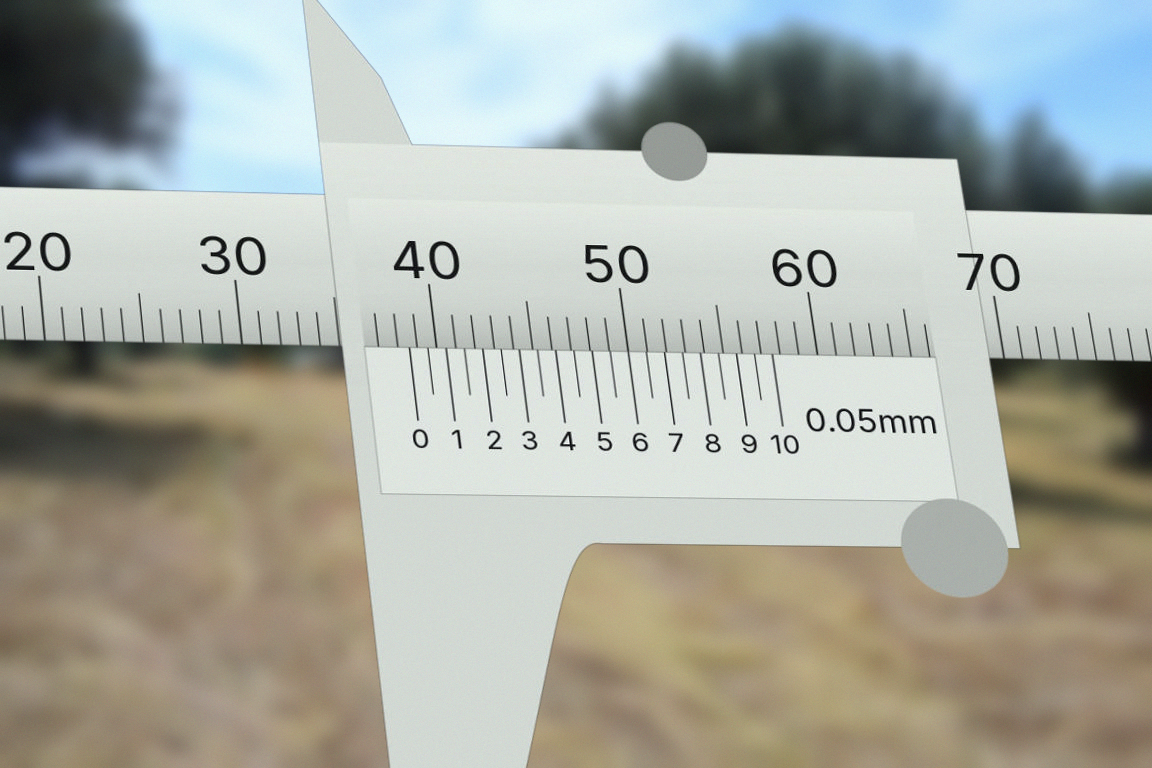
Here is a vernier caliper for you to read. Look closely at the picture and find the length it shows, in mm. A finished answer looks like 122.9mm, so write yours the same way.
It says 38.6mm
